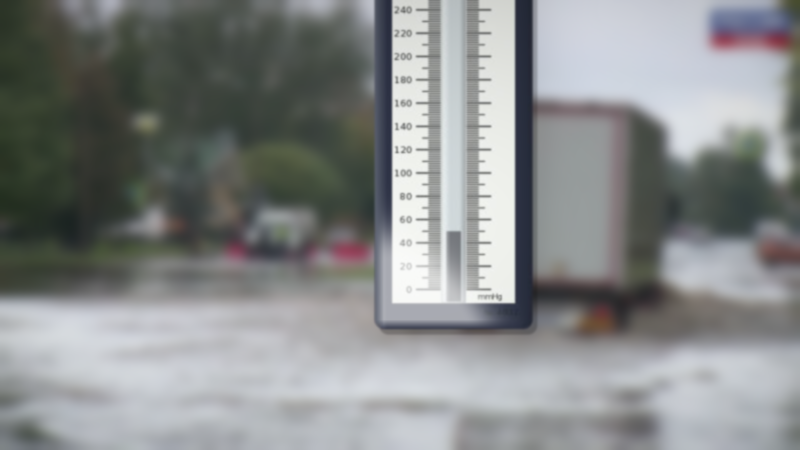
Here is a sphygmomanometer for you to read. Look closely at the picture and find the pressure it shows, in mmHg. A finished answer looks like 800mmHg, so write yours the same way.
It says 50mmHg
